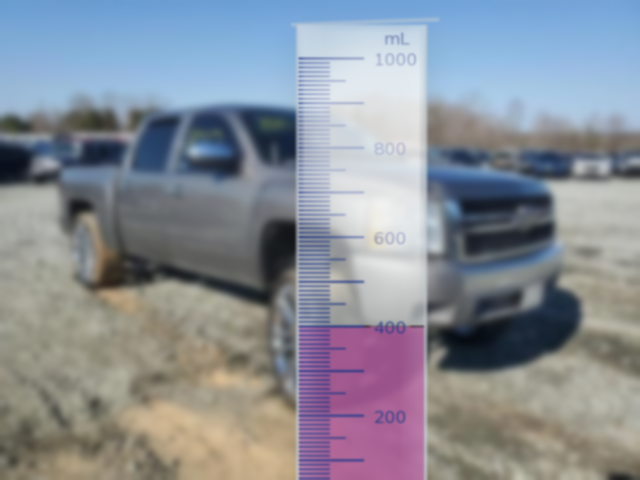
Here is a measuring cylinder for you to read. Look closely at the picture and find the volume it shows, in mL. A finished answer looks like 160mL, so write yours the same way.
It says 400mL
